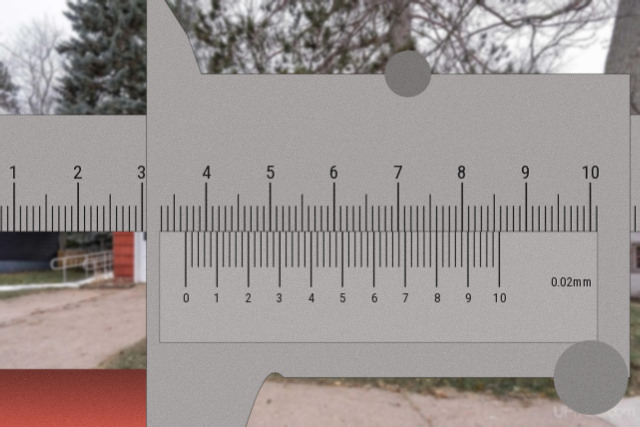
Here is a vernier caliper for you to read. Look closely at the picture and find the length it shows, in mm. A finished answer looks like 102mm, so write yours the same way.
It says 36.8mm
